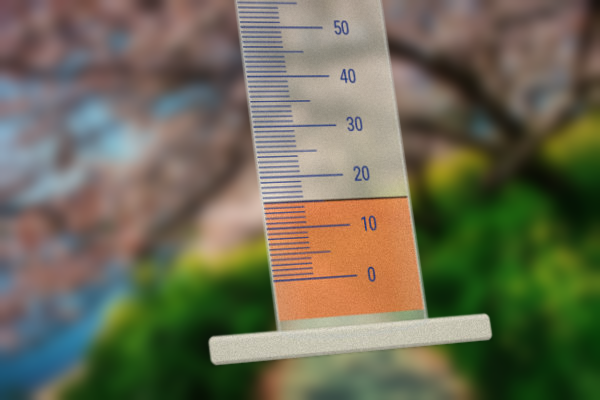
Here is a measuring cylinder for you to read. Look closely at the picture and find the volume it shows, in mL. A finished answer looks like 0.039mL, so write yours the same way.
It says 15mL
